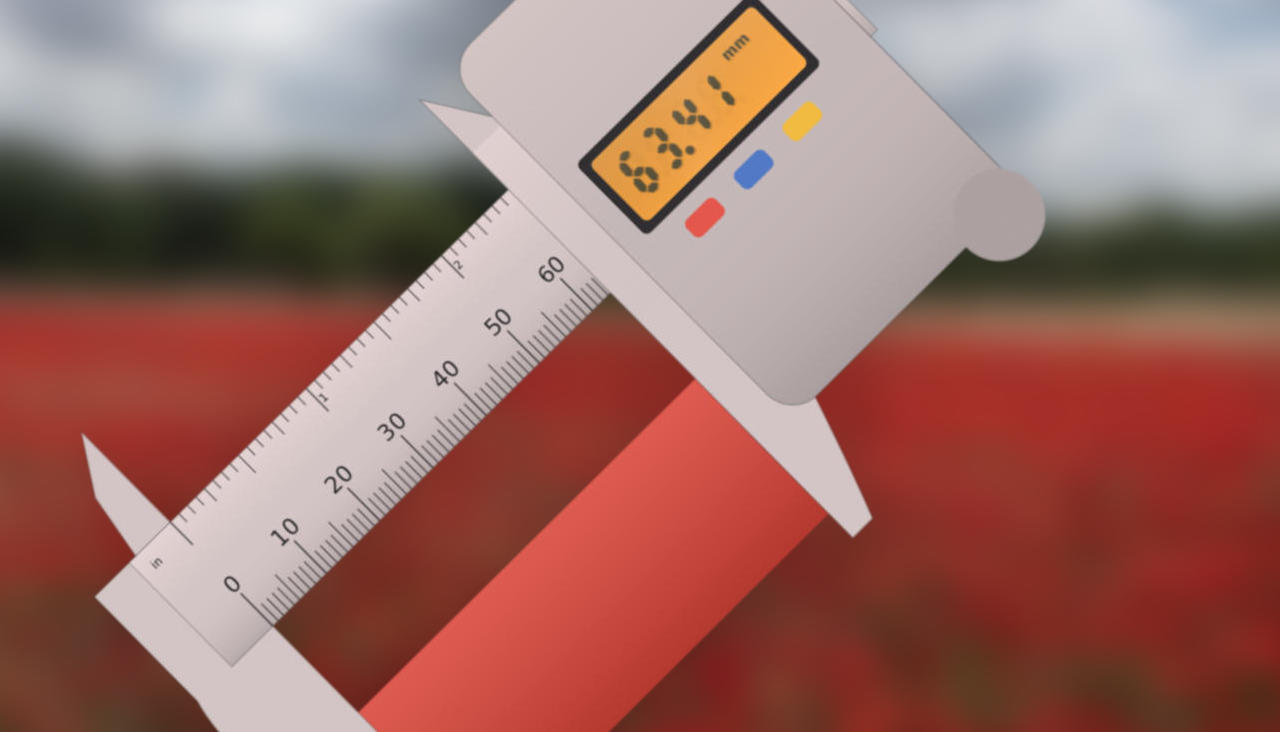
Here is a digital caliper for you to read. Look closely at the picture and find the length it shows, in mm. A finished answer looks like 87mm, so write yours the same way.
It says 63.41mm
